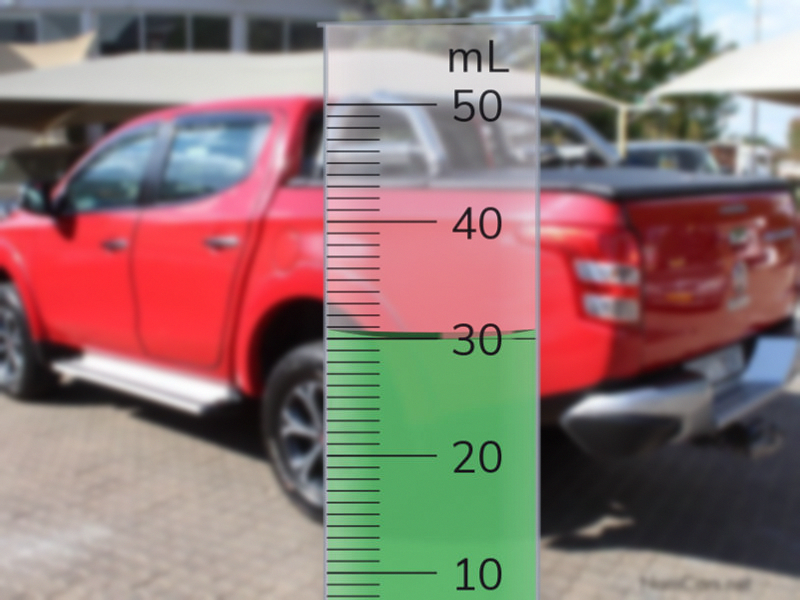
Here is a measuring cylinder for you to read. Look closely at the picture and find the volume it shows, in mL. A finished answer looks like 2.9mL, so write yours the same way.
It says 30mL
